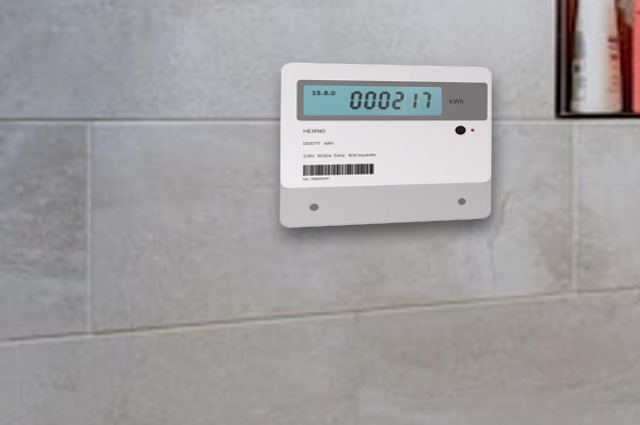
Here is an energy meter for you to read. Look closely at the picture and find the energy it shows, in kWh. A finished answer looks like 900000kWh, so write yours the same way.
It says 217kWh
